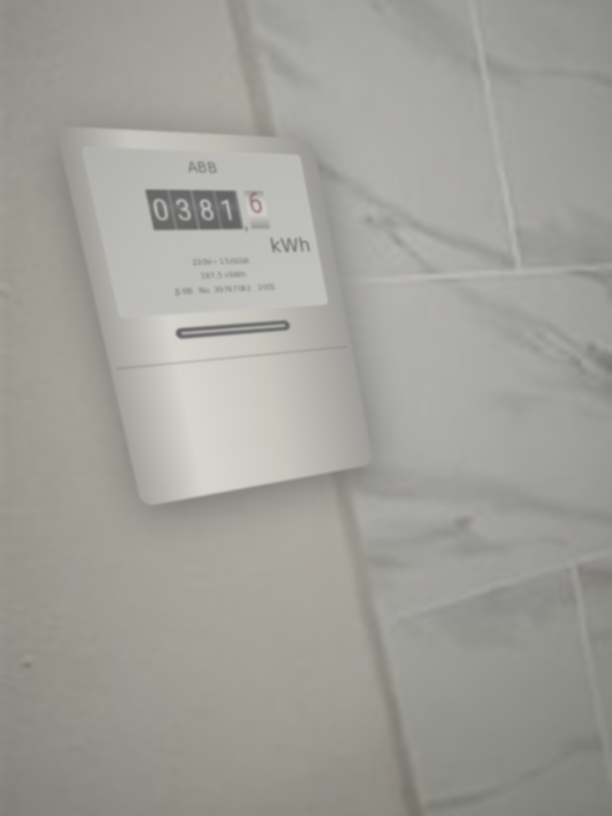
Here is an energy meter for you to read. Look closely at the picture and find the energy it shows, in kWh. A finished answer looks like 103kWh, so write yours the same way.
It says 381.6kWh
